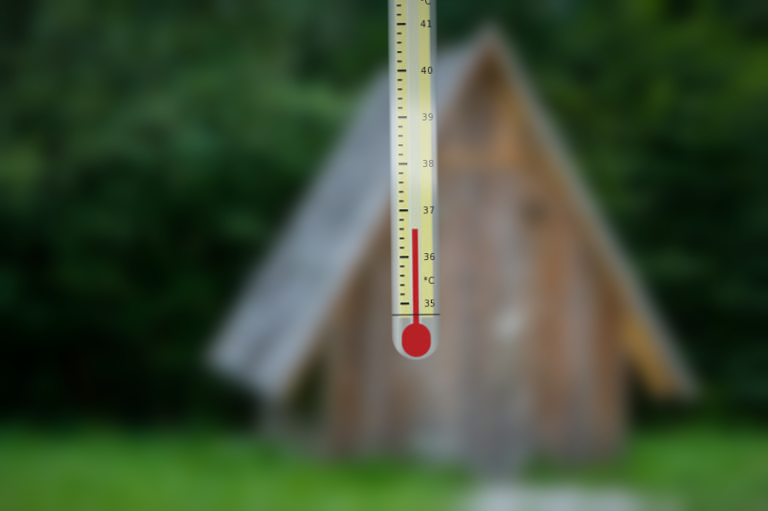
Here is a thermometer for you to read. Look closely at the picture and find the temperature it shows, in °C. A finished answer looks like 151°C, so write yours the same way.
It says 36.6°C
